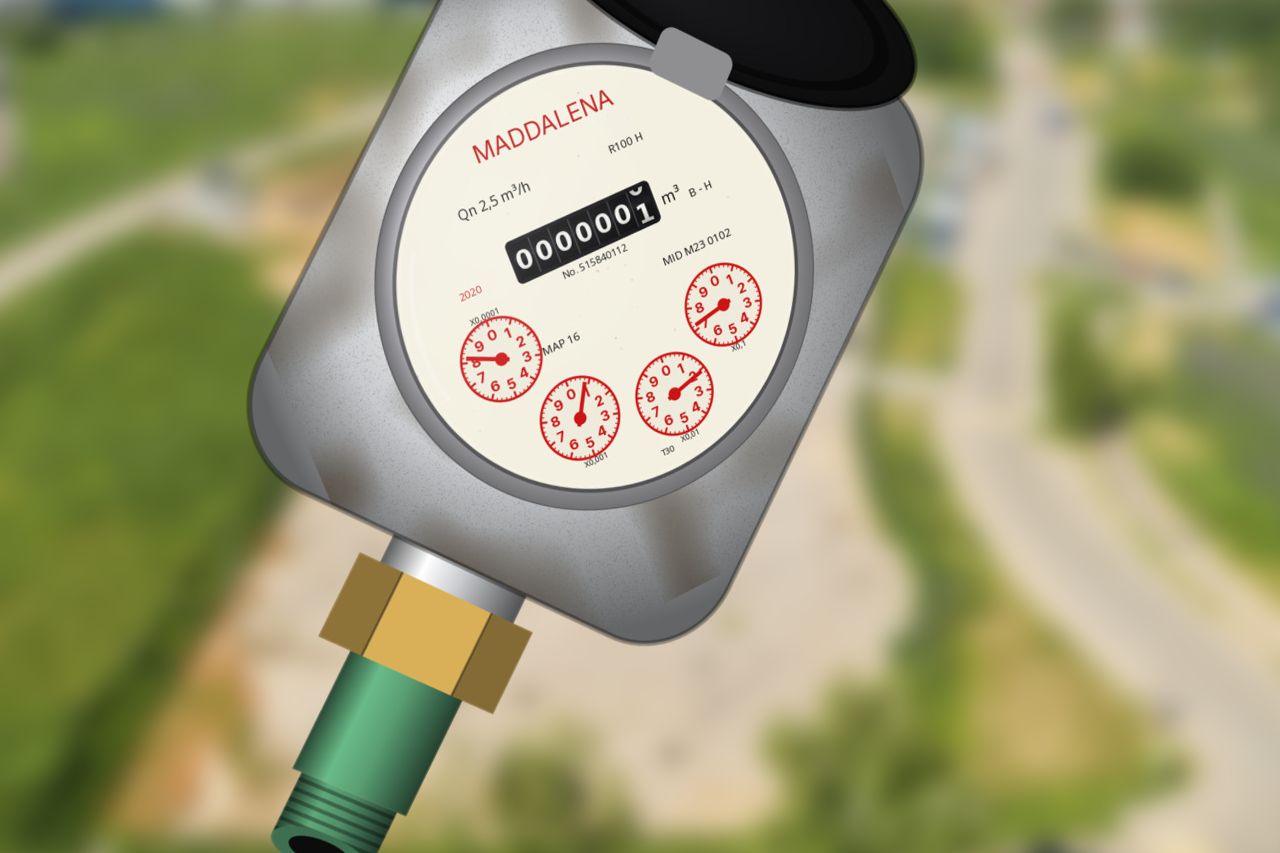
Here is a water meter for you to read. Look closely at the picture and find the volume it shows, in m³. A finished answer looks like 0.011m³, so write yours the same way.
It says 0.7208m³
